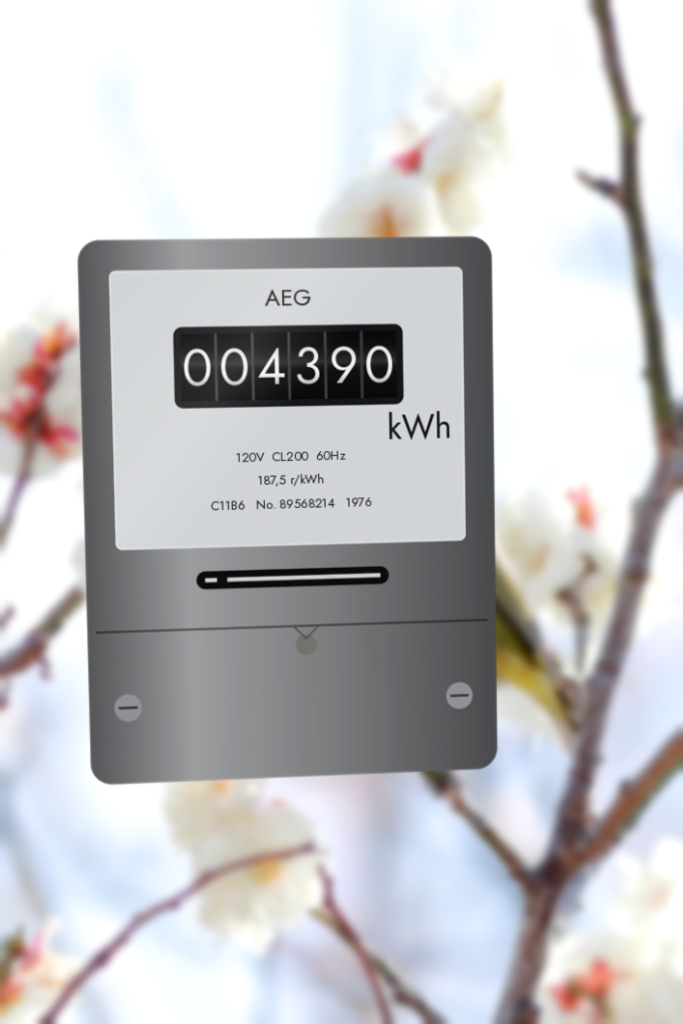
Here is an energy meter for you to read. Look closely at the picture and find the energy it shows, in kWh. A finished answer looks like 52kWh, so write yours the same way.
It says 4390kWh
